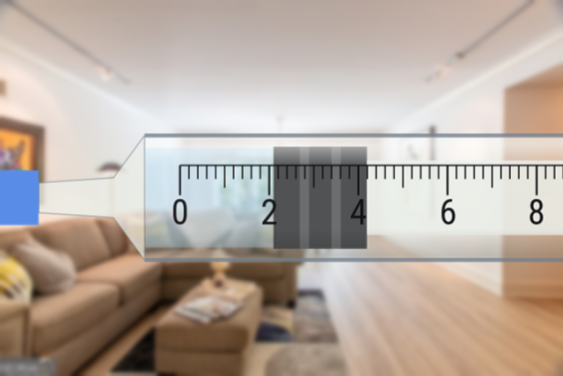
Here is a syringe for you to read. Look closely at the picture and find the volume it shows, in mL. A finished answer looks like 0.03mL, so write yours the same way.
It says 2.1mL
